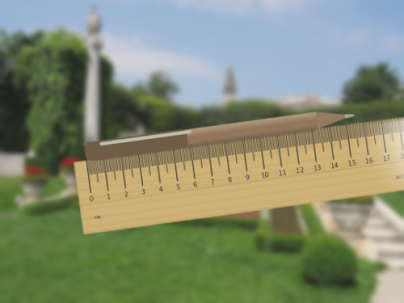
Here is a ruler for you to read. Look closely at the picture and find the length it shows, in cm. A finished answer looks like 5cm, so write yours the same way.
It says 15.5cm
